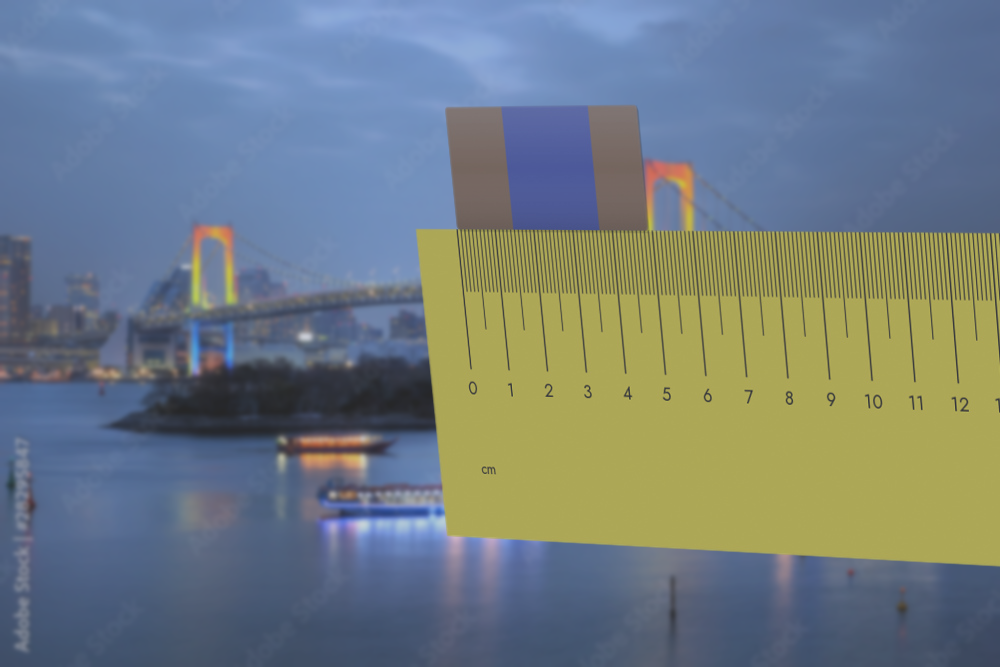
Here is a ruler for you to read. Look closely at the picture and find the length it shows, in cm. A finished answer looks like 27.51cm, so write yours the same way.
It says 4.9cm
